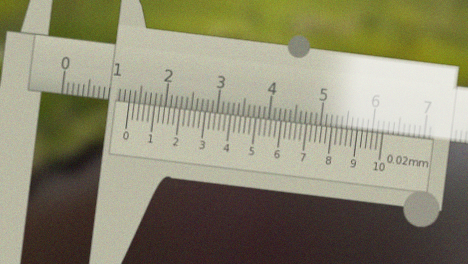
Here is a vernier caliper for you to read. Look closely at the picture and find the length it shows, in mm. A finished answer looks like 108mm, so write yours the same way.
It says 13.0mm
